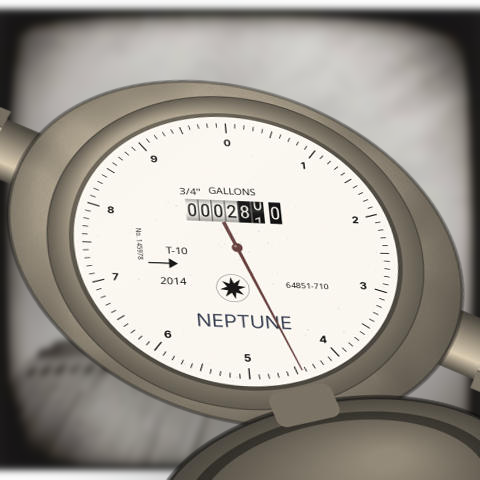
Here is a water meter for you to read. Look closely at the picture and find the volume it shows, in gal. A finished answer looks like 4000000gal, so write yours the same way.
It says 2804.4gal
